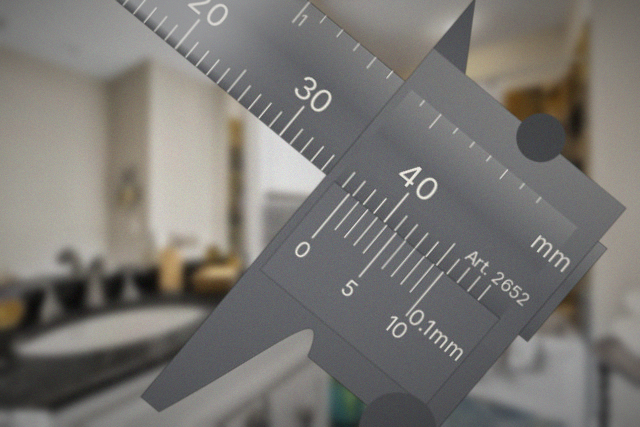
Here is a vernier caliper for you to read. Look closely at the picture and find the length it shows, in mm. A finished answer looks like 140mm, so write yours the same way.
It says 36.7mm
